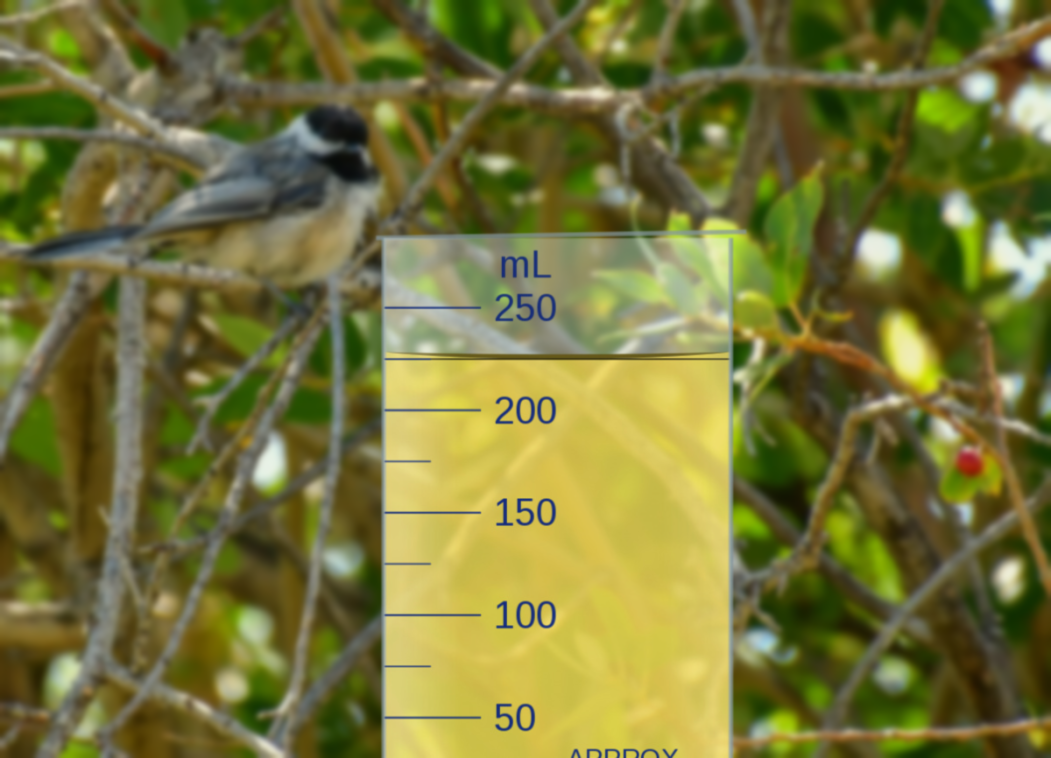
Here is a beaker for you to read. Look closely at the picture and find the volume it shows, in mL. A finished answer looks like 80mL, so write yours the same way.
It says 225mL
